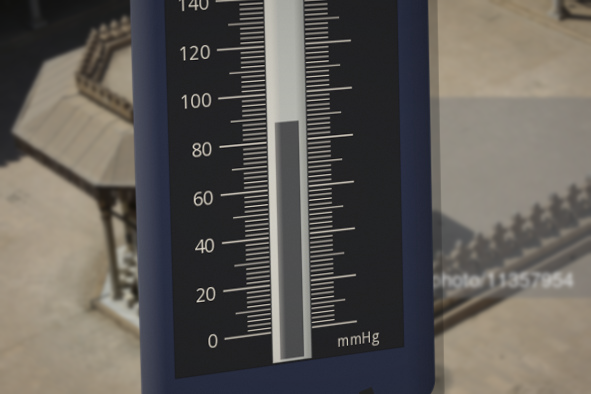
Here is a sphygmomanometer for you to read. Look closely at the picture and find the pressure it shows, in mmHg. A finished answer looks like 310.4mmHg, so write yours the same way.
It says 88mmHg
